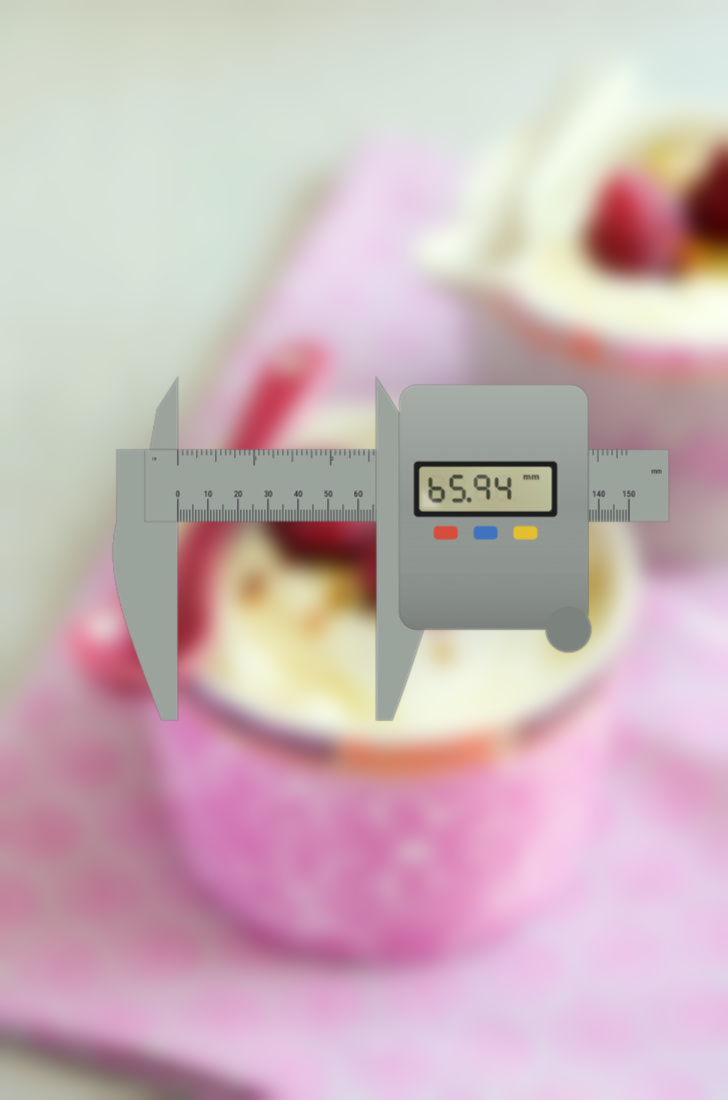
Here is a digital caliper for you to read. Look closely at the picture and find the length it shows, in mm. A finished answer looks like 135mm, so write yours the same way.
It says 65.94mm
